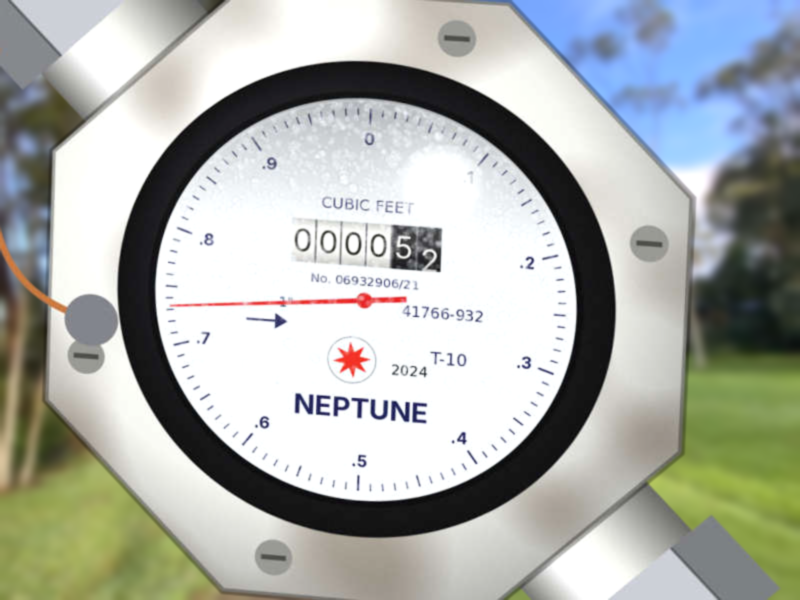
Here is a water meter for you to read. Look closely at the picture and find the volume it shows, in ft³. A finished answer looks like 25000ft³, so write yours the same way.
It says 51.73ft³
